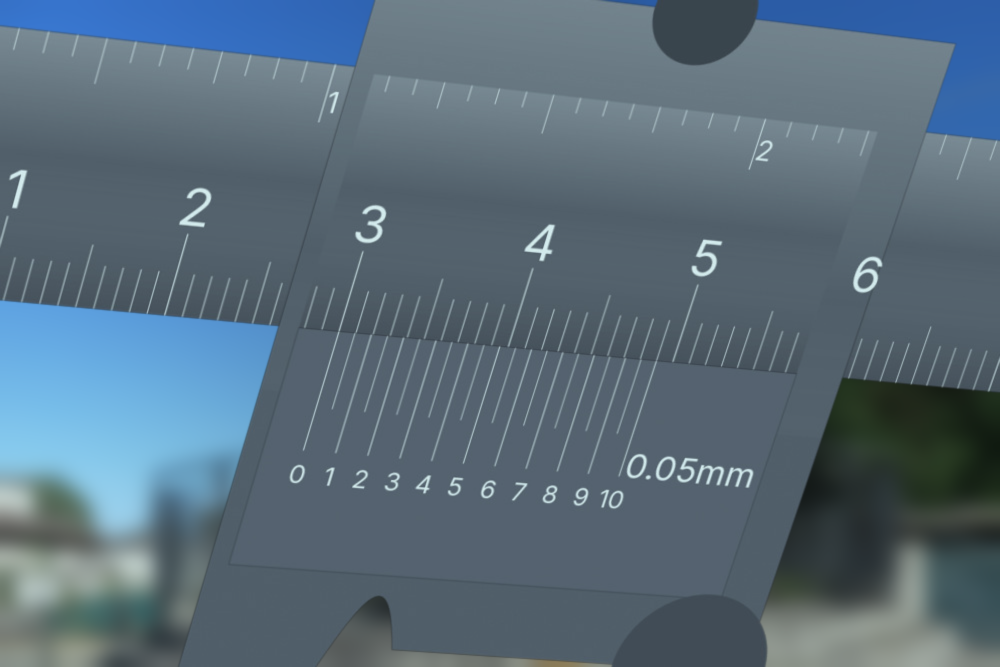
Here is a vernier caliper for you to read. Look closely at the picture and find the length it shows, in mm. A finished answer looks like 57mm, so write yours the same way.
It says 30.0mm
